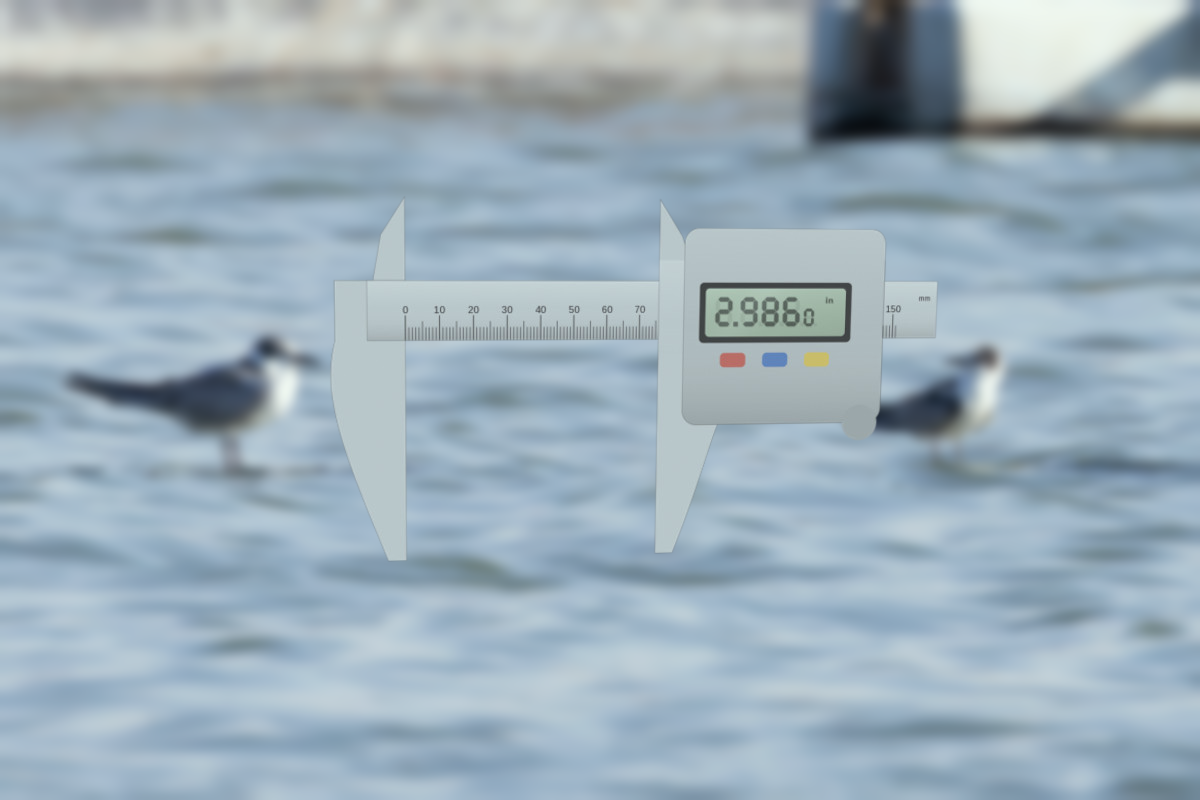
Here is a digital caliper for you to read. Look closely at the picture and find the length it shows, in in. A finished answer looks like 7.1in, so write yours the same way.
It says 2.9860in
